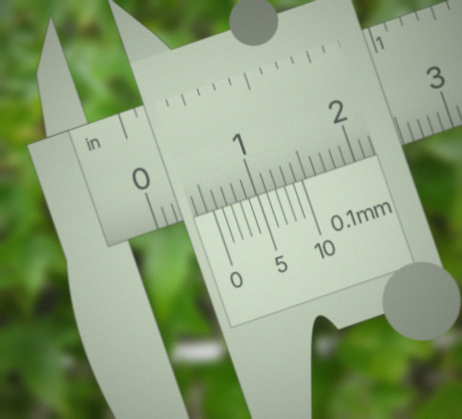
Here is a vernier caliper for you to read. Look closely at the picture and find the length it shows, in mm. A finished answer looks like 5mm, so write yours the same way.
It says 5.6mm
